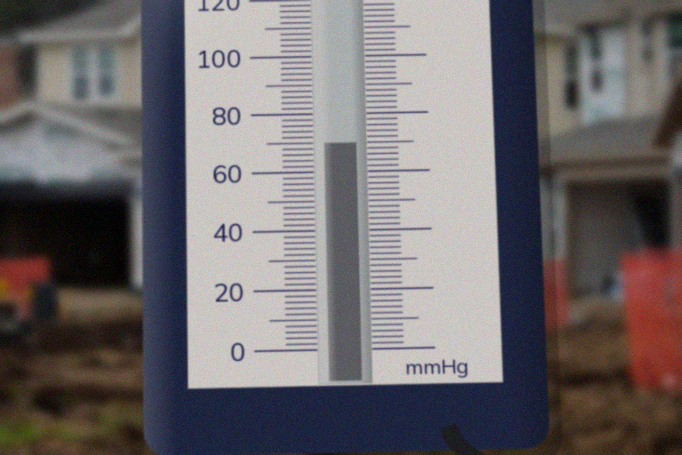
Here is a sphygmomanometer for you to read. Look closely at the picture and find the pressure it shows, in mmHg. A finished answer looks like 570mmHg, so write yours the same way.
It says 70mmHg
